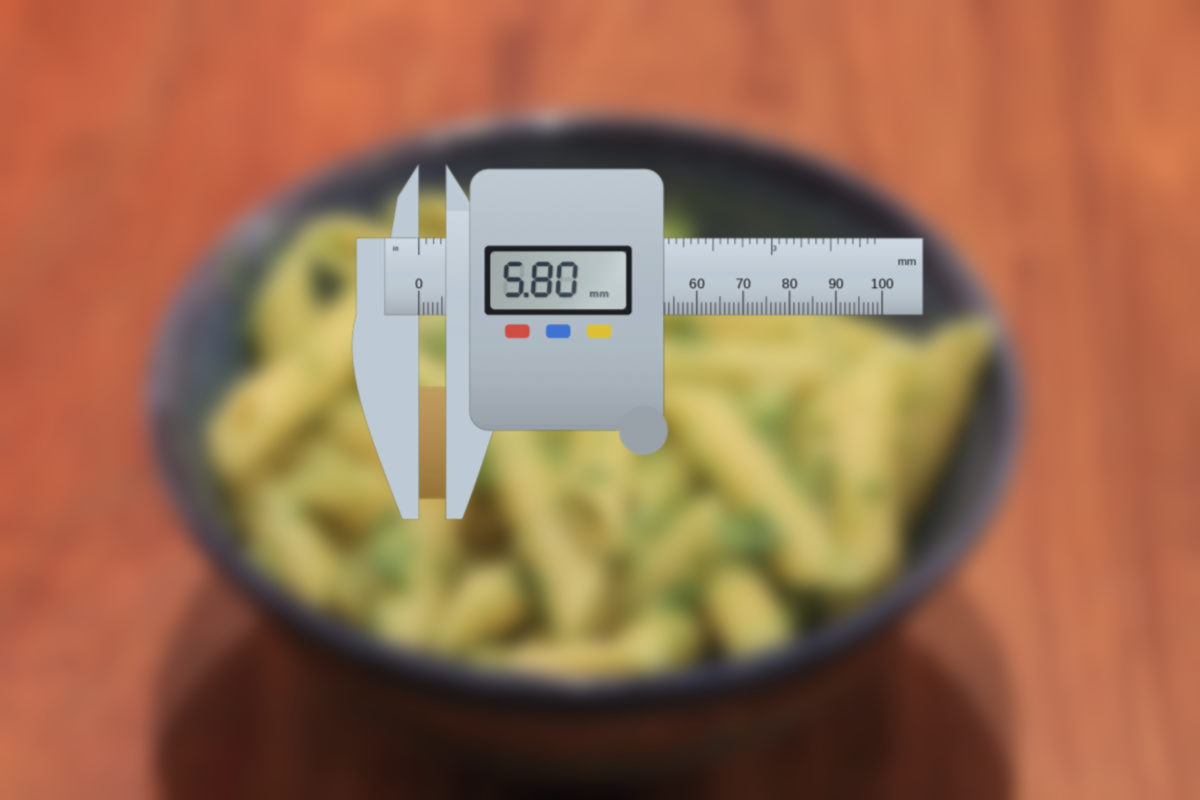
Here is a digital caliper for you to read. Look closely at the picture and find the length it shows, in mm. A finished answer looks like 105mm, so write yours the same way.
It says 5.80mm
